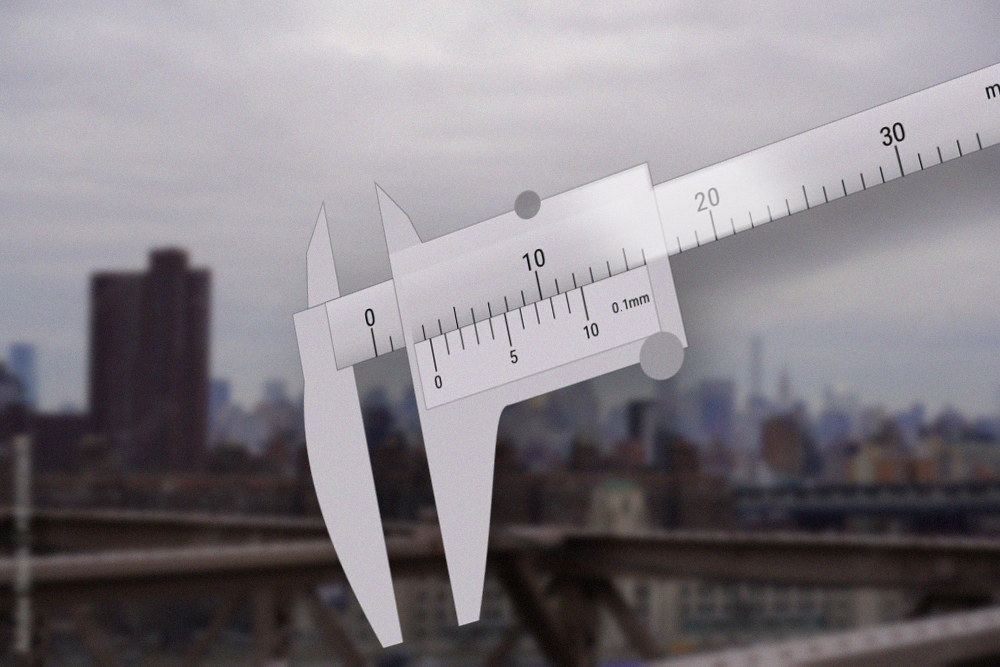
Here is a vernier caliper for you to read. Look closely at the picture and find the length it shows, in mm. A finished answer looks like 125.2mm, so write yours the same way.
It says 3.3mm
